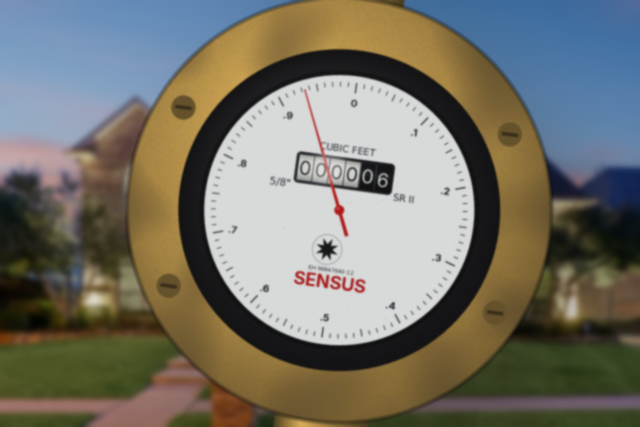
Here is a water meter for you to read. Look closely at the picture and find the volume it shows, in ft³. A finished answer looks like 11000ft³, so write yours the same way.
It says 5.93ft³
